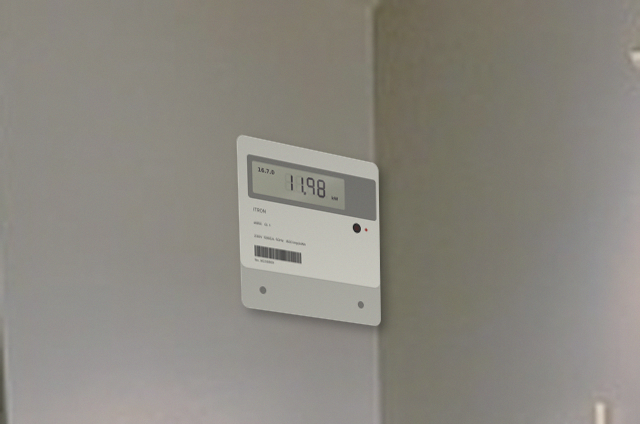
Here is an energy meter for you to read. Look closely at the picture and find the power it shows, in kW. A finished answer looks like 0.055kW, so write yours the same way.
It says 11.98kW
